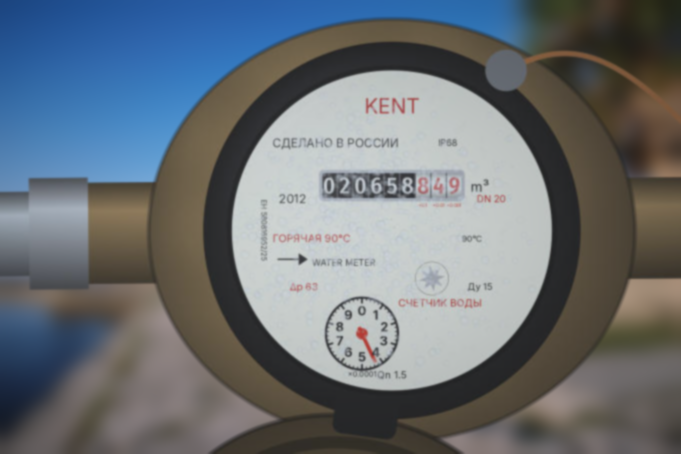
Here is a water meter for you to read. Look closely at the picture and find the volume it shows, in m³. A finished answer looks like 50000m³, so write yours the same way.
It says 20658.8494m³
